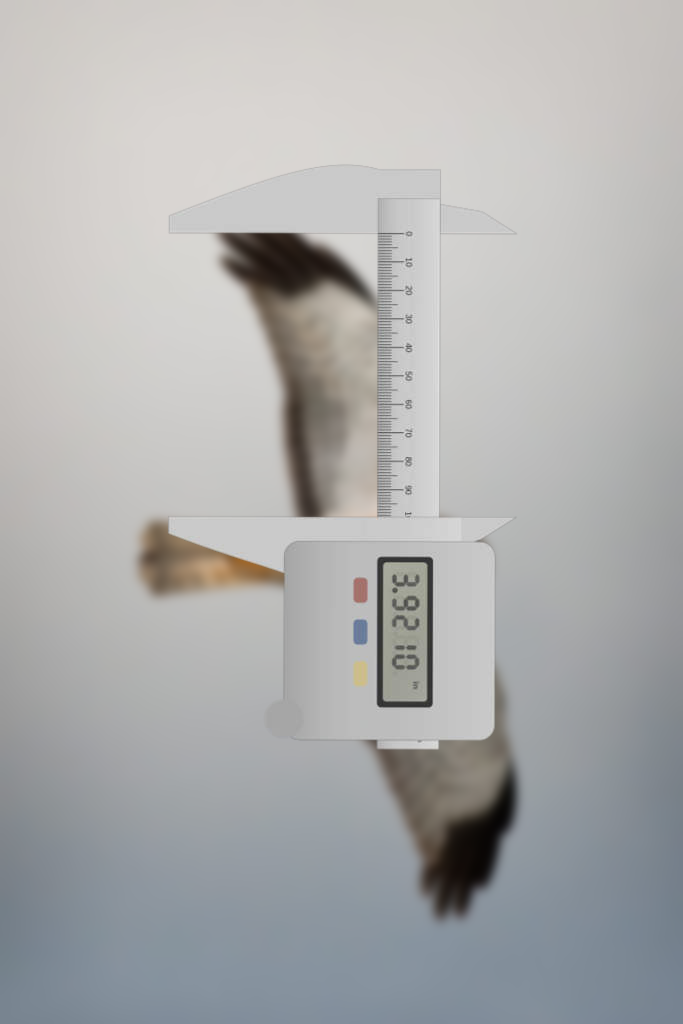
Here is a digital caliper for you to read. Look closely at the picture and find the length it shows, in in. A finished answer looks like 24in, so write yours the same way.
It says 3.9210in
